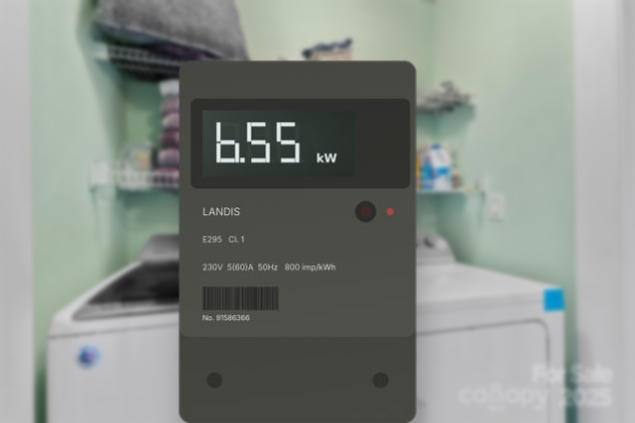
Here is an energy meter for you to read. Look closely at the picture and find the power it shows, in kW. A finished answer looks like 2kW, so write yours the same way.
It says 6.55kW
